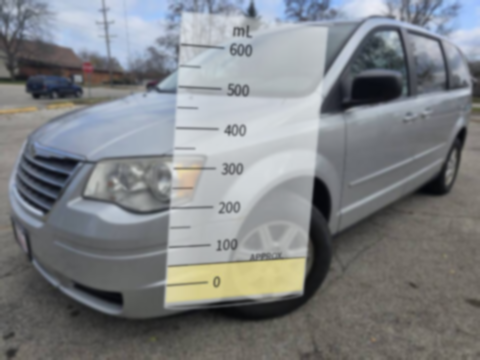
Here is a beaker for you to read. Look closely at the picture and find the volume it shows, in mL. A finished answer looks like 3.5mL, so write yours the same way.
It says 50mL
